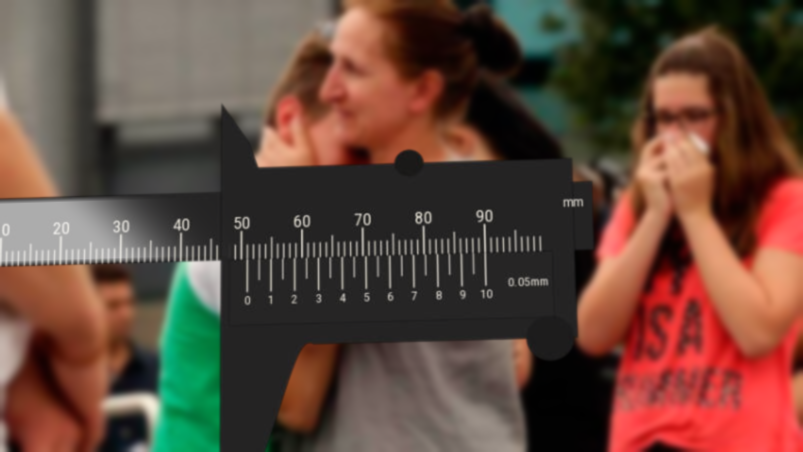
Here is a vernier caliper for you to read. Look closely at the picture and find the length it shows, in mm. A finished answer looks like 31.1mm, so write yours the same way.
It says 51.0mm
